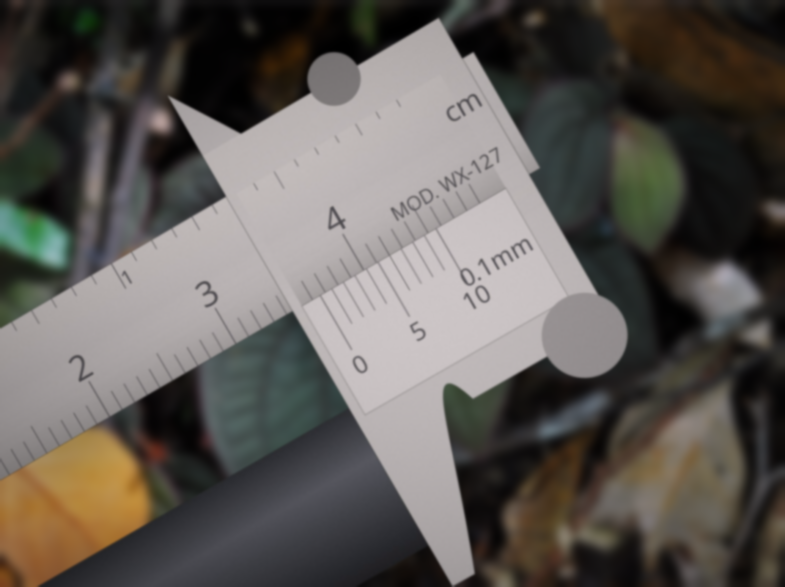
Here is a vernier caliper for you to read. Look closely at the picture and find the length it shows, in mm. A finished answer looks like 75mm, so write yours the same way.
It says 36.6mm
